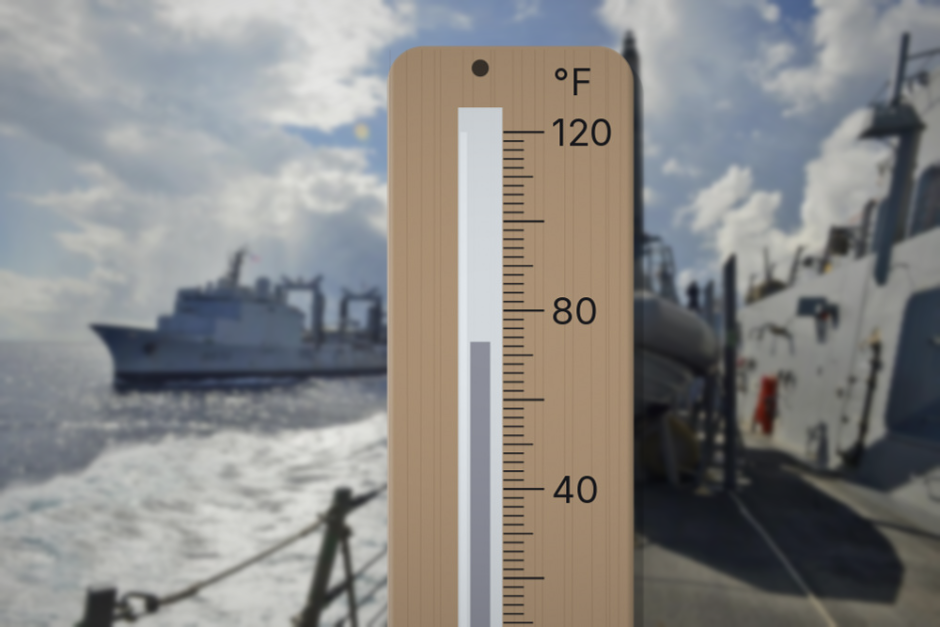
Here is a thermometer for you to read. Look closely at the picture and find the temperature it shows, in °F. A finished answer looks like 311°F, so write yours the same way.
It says 73°F
